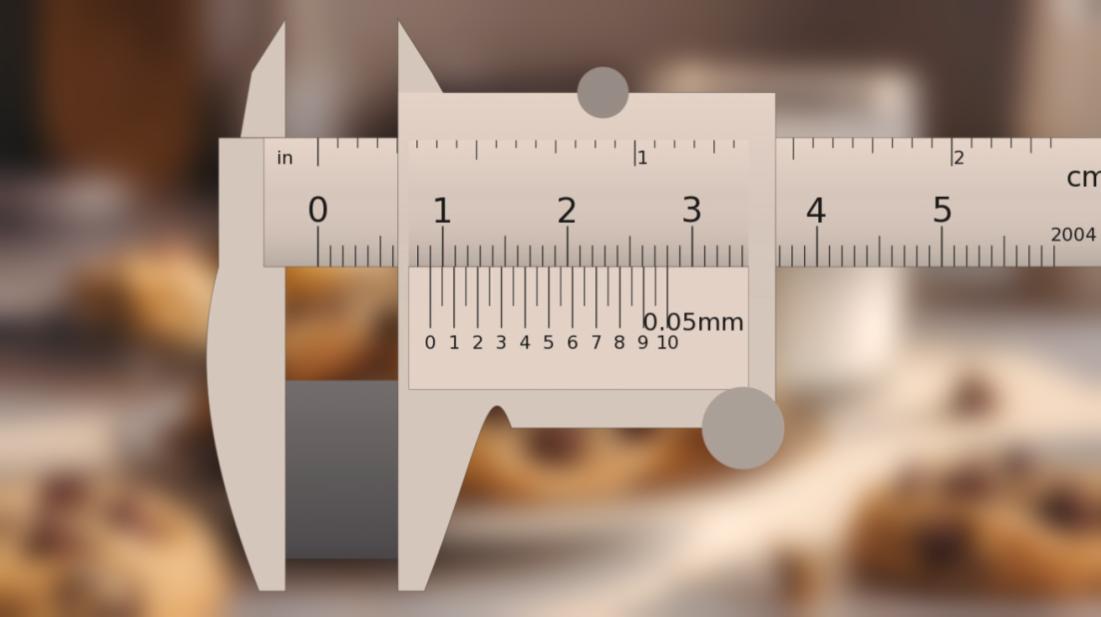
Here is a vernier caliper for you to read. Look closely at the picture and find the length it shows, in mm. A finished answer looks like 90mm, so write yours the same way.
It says 9.0mm
